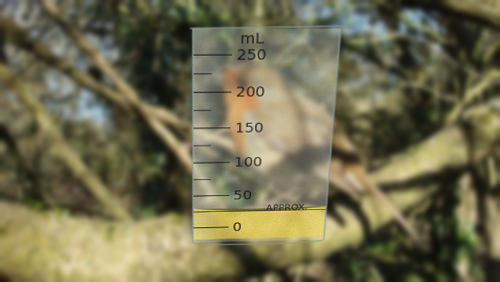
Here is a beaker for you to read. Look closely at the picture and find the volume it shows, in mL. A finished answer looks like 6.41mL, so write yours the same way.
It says 25mL
